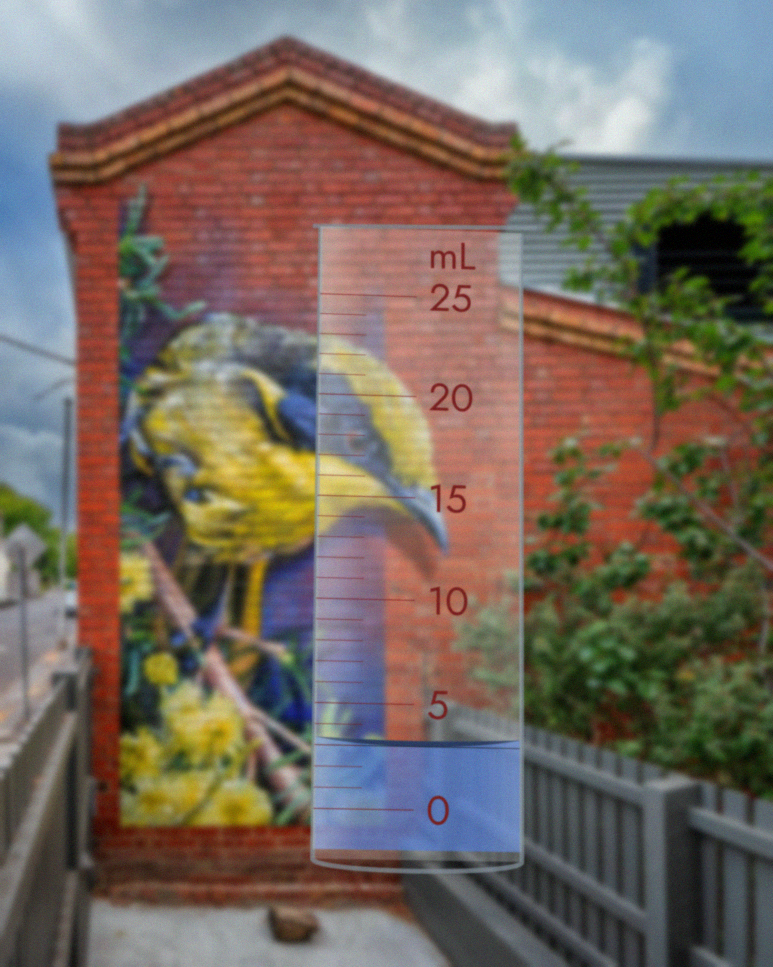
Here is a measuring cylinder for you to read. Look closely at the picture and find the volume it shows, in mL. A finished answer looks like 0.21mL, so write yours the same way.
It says 3mL
